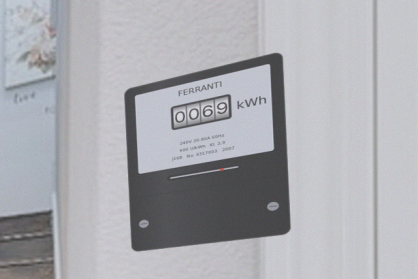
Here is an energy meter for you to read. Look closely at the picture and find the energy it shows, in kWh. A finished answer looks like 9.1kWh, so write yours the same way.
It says 69kWh
